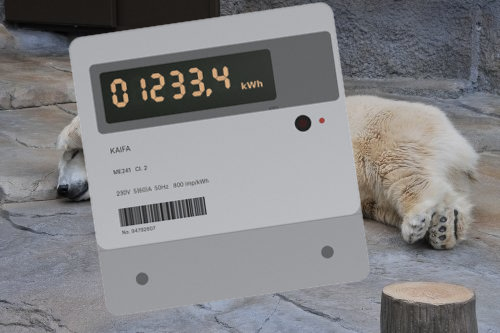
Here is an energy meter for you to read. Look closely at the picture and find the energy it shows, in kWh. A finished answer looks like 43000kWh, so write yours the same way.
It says 1233.4kWh
